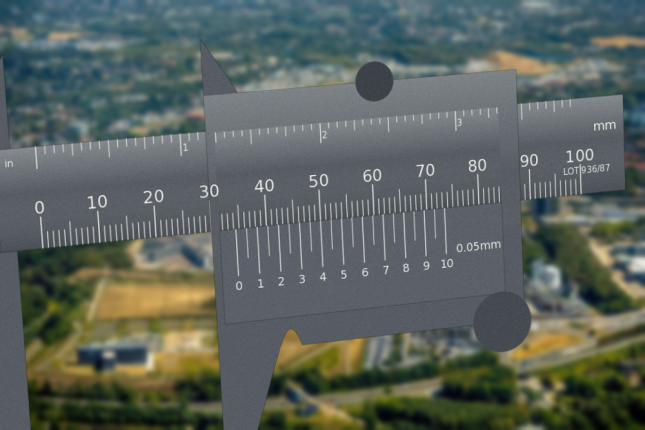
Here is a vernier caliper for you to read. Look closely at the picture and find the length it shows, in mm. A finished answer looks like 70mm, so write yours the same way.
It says 34.4mm
